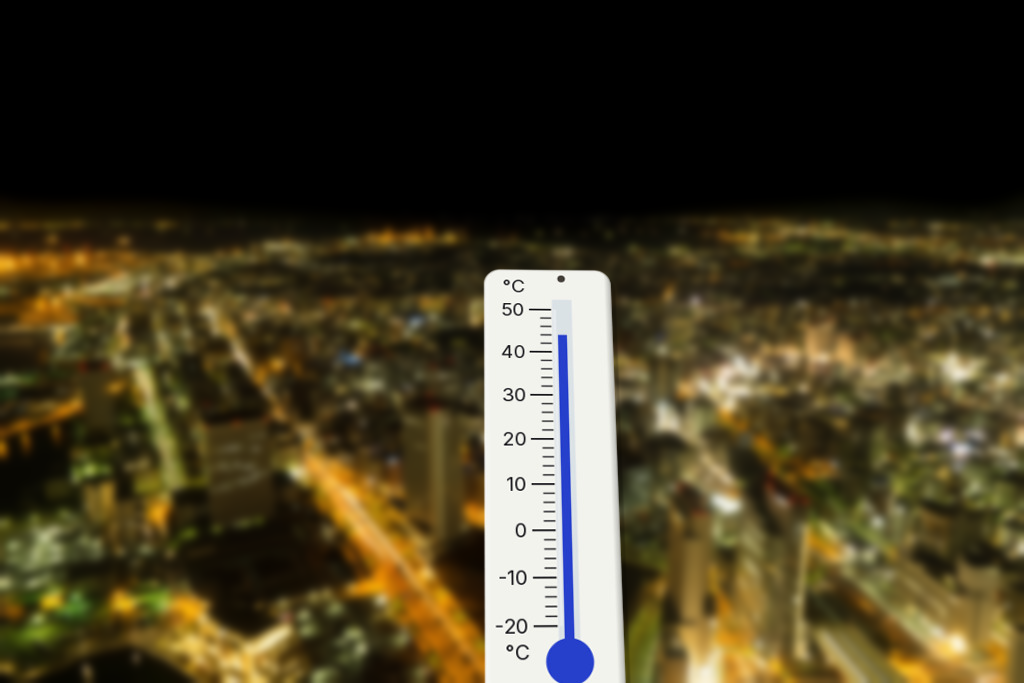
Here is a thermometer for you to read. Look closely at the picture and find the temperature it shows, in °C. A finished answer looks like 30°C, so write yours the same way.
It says 44°C
